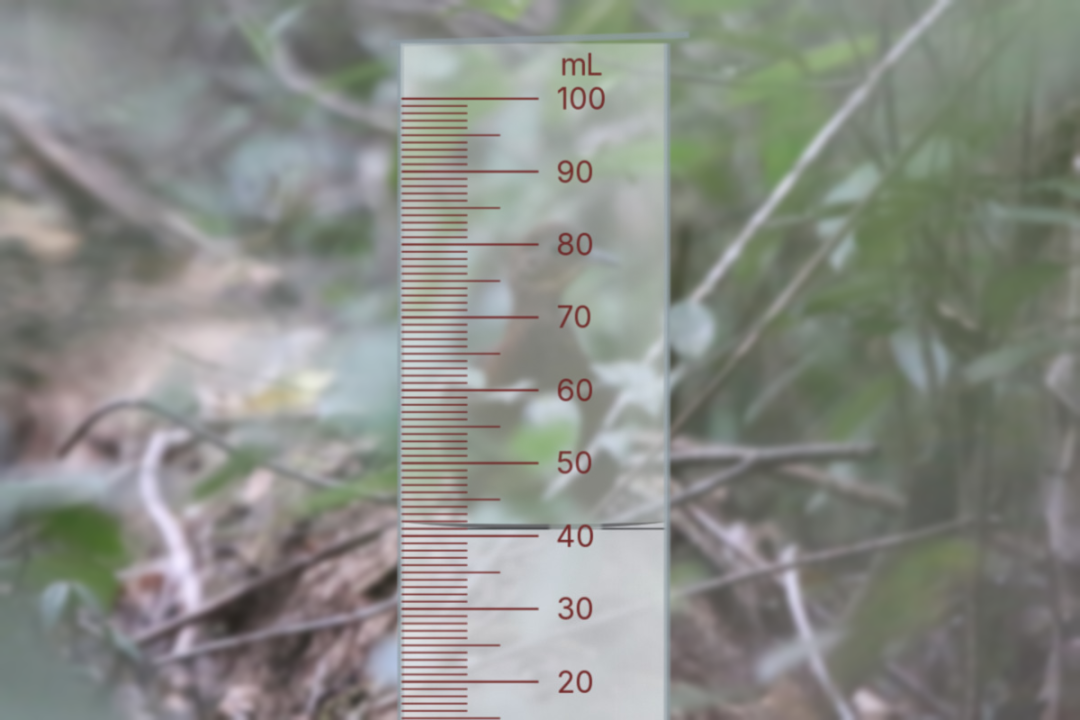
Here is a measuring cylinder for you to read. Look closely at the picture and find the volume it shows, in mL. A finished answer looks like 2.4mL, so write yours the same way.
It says 41mL
